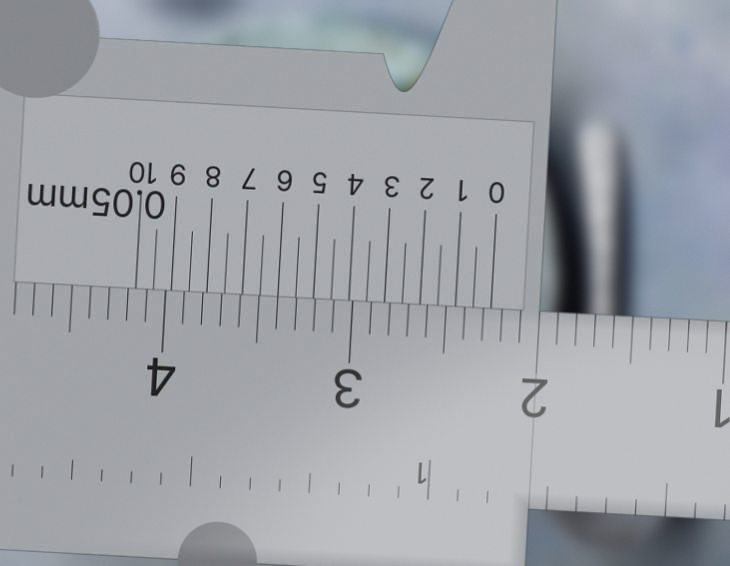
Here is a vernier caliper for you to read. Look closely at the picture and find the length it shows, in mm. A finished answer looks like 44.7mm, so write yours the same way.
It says 22.6mm
